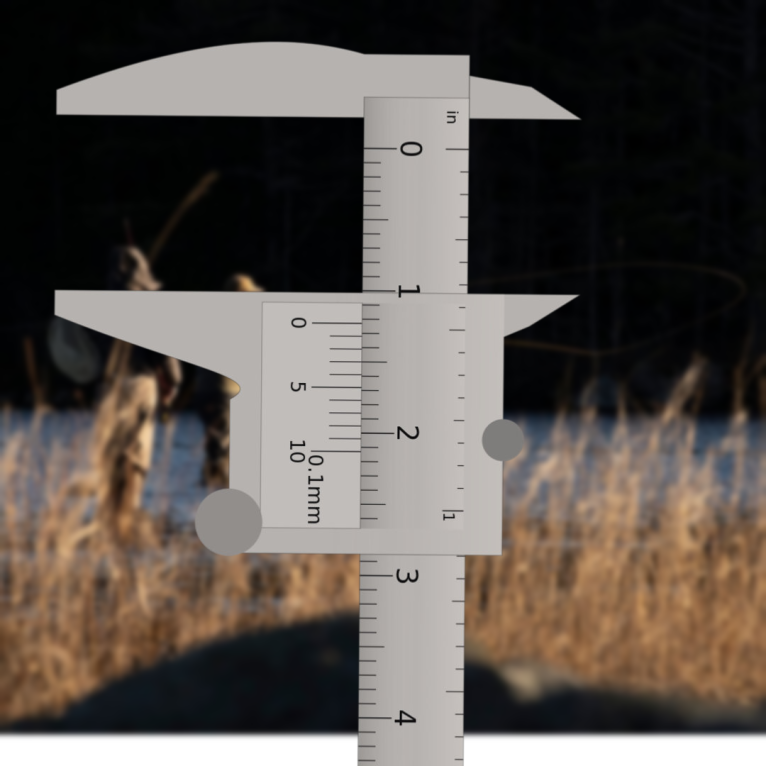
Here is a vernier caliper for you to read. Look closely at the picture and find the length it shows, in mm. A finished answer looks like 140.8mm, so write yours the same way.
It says 12.3mm
